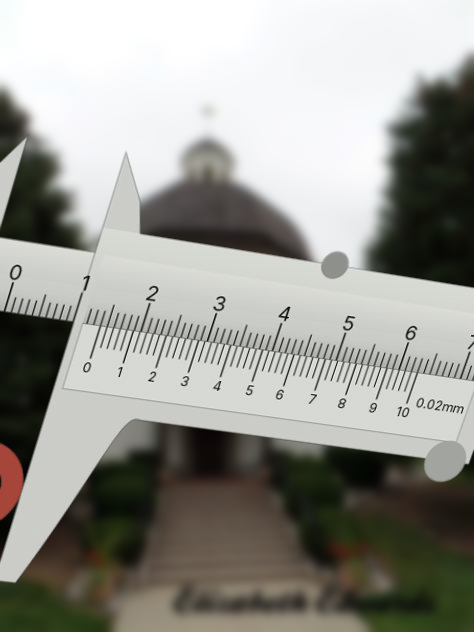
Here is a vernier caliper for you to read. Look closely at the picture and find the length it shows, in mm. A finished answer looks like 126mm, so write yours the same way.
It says 14.0mm
